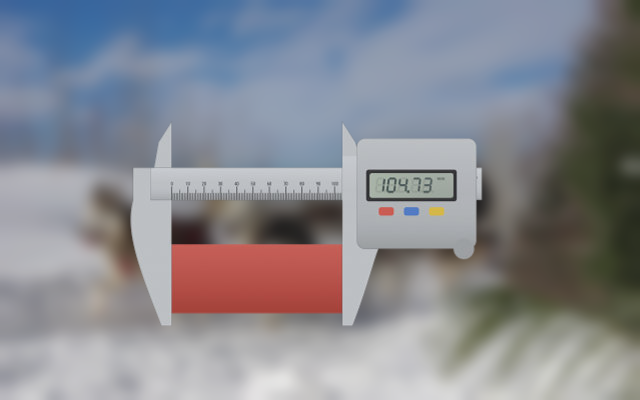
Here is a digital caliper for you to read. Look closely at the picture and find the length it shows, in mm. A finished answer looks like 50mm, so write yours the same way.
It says 104.73mm
